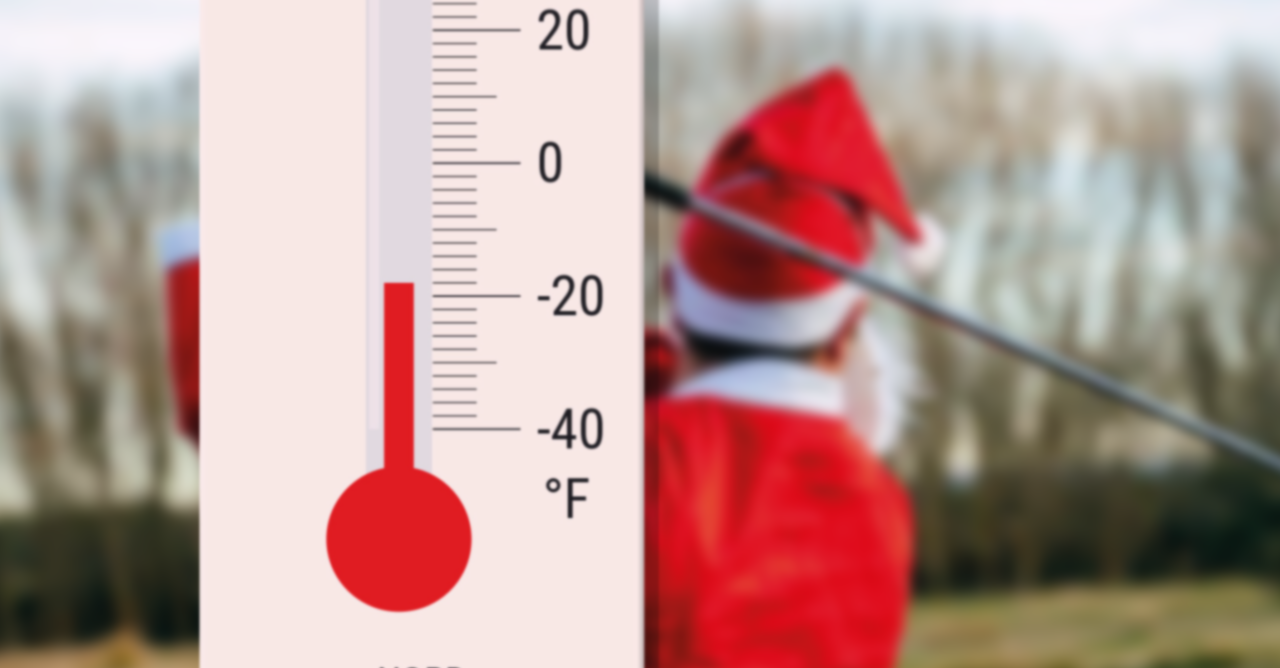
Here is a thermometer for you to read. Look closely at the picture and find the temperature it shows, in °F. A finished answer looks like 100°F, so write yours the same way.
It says -18°F
